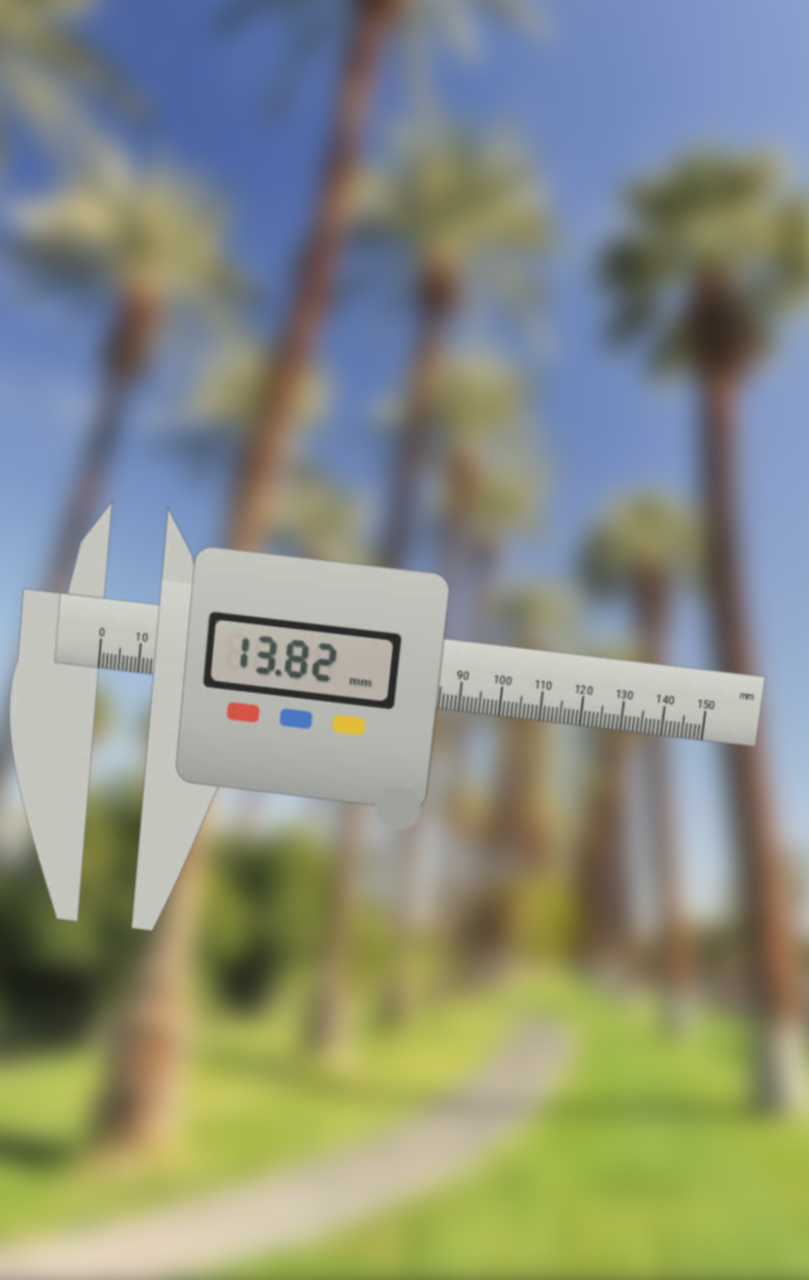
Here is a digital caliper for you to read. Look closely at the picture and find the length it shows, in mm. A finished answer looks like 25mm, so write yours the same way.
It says 13.82mm
